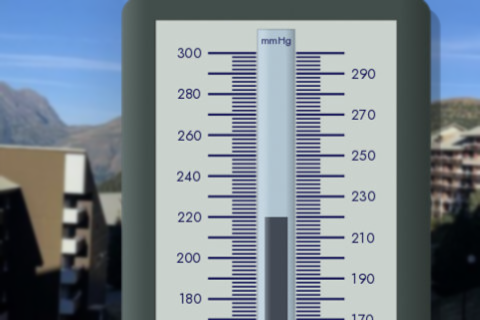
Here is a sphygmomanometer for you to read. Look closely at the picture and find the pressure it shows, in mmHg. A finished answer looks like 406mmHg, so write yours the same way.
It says 220mmHg
